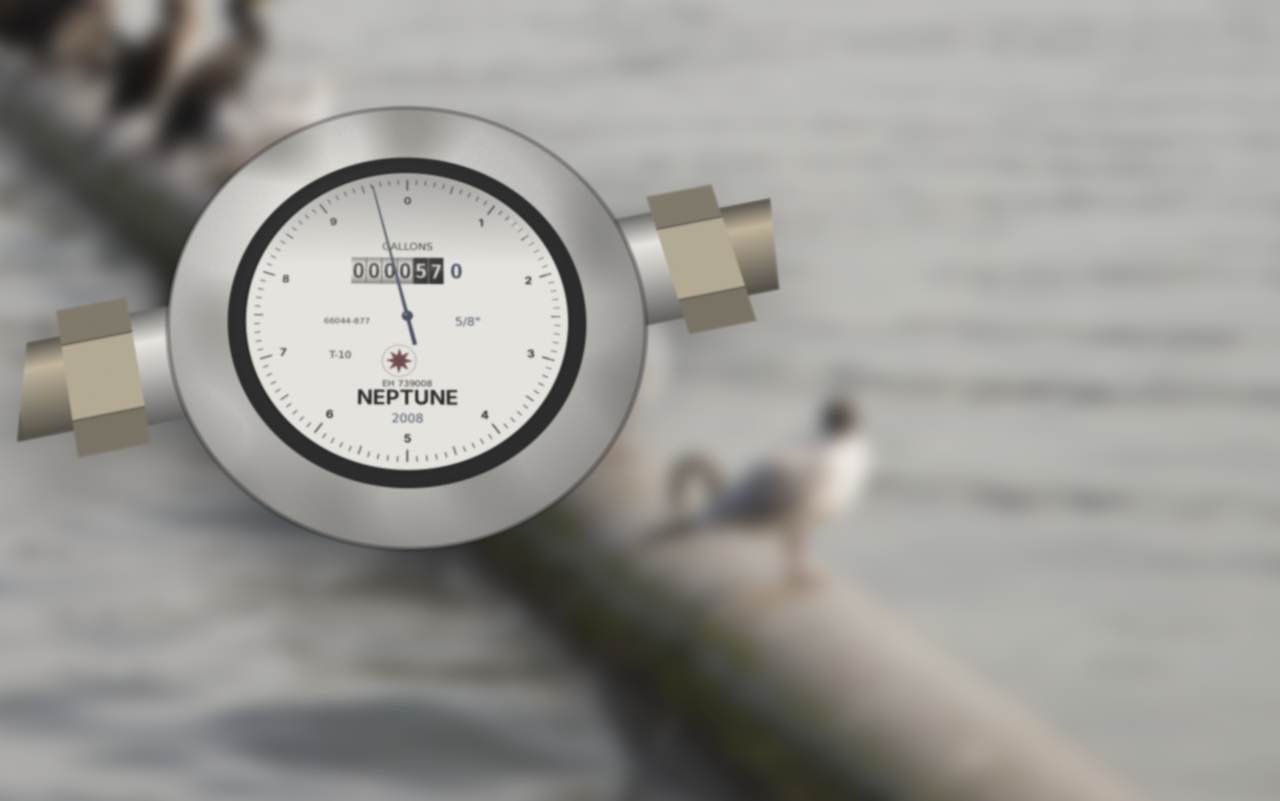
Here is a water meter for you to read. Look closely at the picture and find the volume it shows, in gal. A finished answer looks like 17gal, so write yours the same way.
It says 569.6gal
